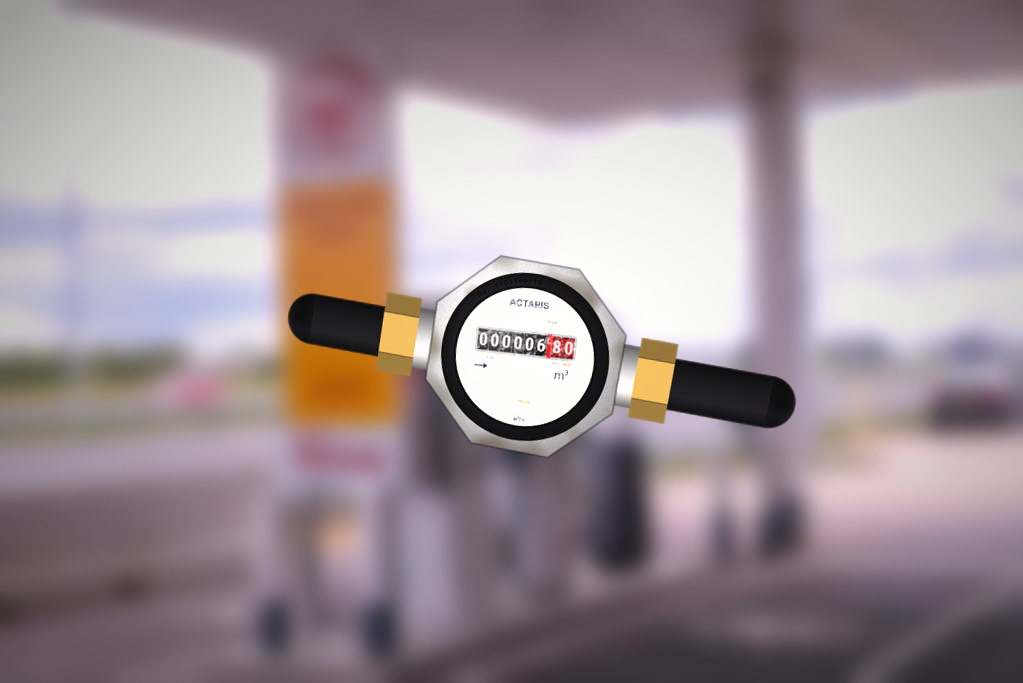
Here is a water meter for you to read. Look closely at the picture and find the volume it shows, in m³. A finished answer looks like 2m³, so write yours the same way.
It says 6.80m³
